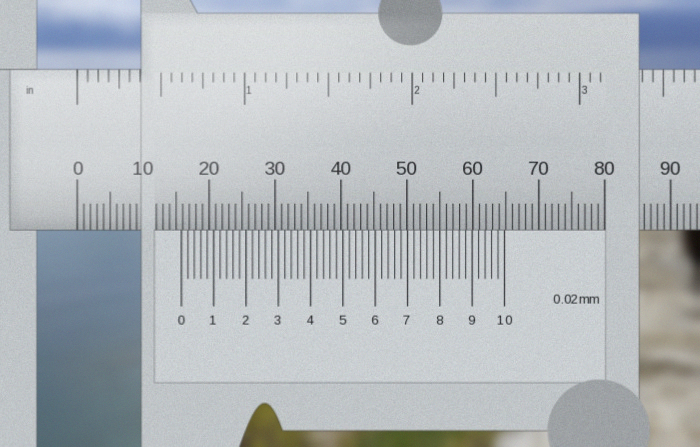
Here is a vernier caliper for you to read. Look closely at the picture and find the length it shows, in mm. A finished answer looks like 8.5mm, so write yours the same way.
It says 15.8mm
